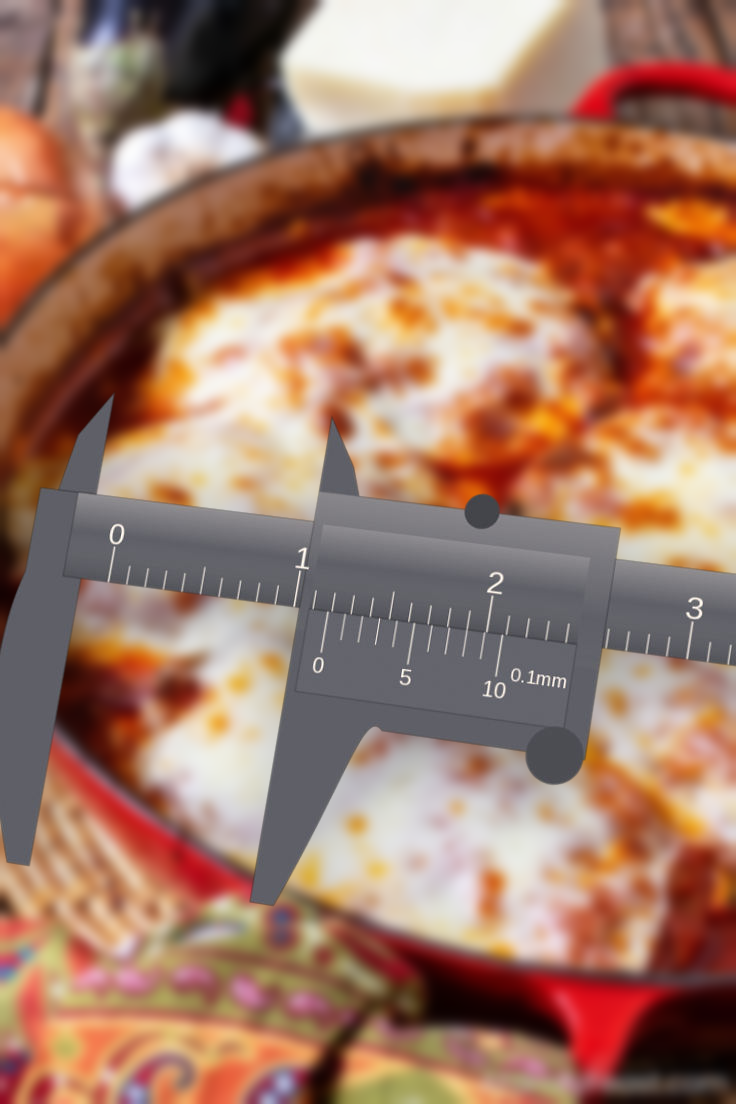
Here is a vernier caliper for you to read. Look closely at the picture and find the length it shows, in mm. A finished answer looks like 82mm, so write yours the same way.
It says 11.8mm
